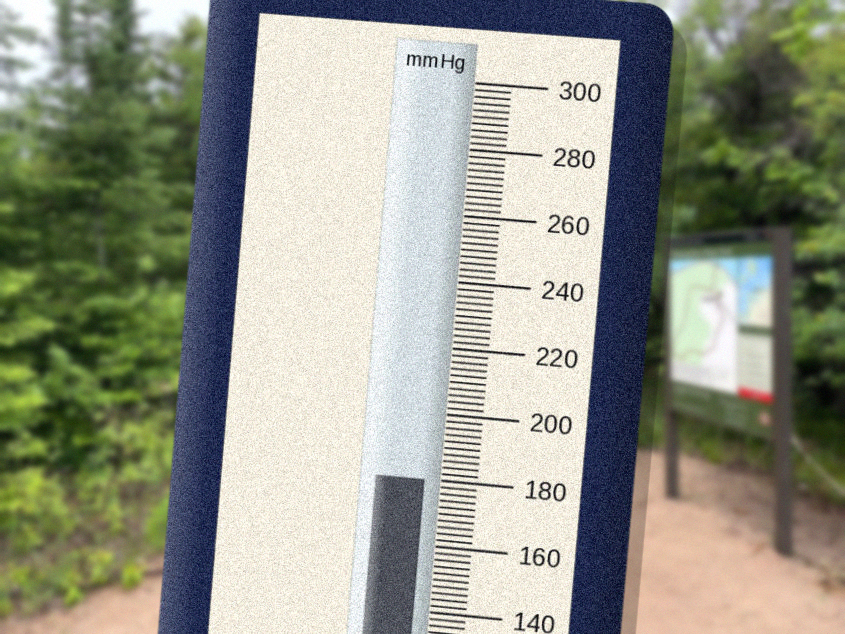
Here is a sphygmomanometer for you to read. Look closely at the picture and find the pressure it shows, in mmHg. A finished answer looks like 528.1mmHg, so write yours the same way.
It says 180mmHg
